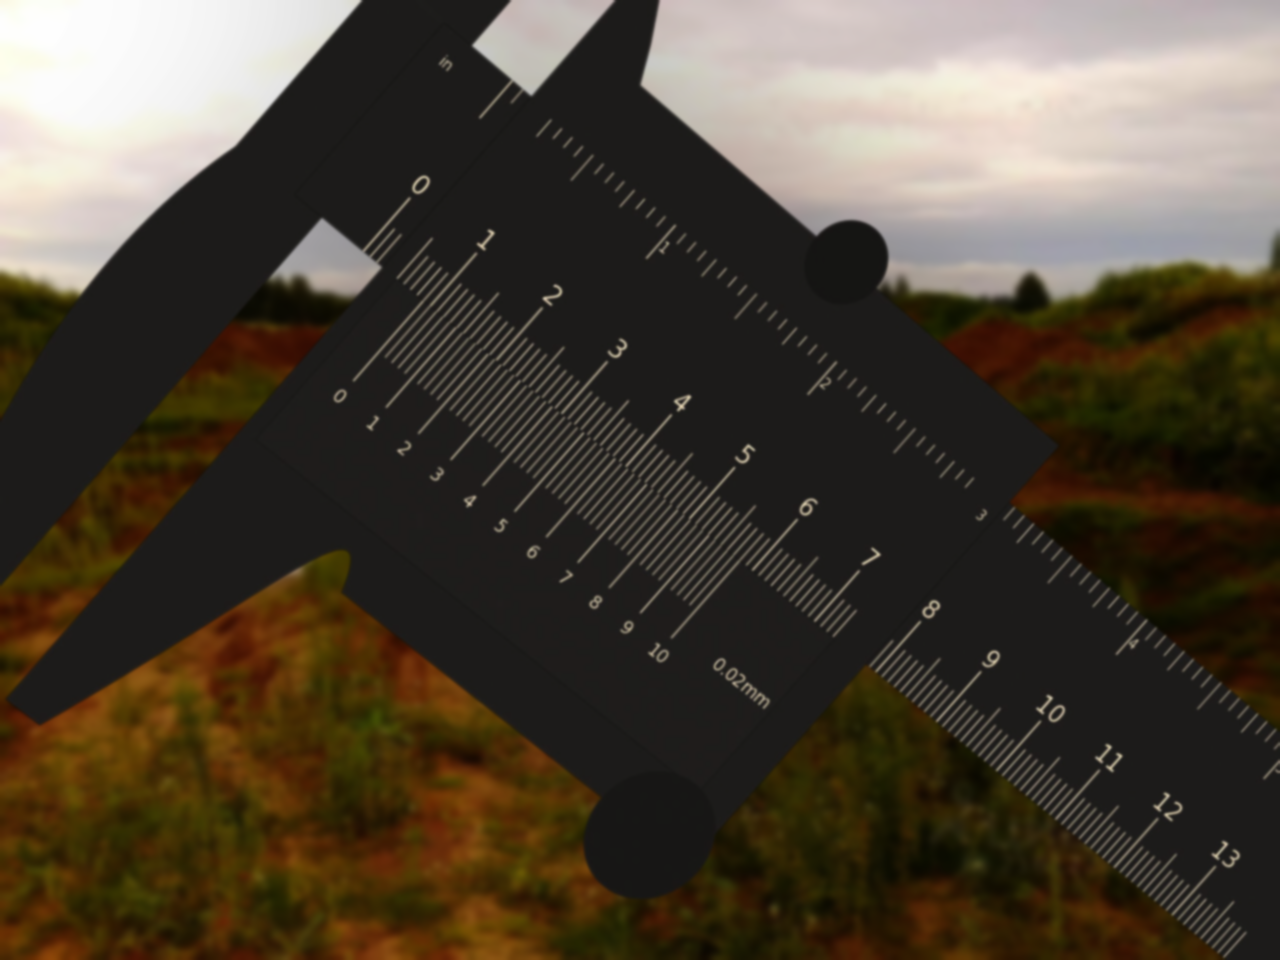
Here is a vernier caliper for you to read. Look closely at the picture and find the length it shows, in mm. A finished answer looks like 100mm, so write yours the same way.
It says 9.0mm
